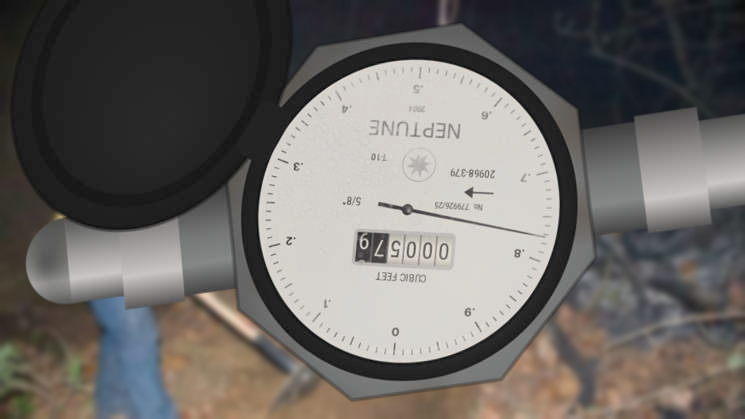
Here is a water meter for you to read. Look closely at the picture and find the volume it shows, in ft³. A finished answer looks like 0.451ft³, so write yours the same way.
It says 578.77ft³
